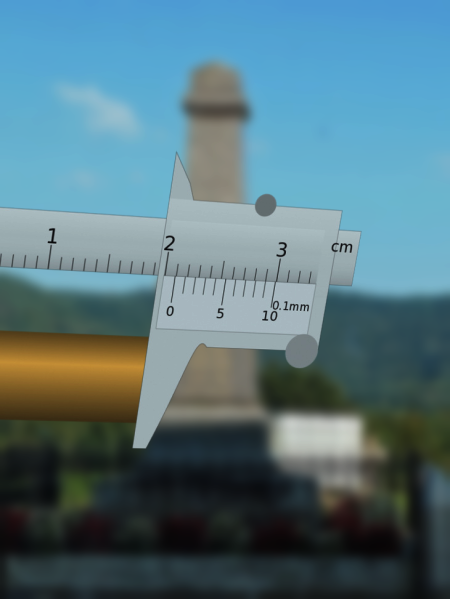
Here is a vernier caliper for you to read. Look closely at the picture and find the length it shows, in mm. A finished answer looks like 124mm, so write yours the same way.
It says 20.9mm
